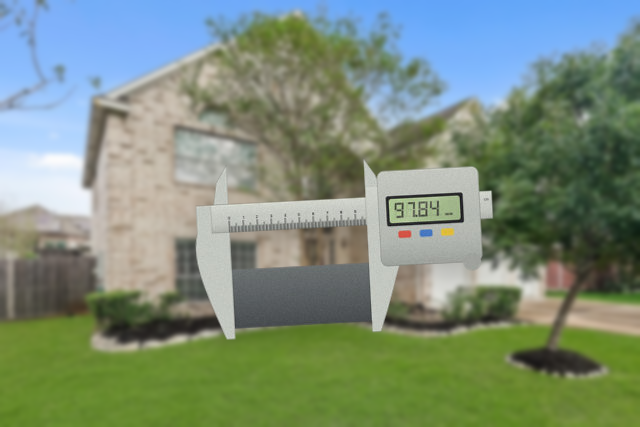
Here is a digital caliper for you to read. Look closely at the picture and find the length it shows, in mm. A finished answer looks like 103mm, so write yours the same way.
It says 97.84mm
